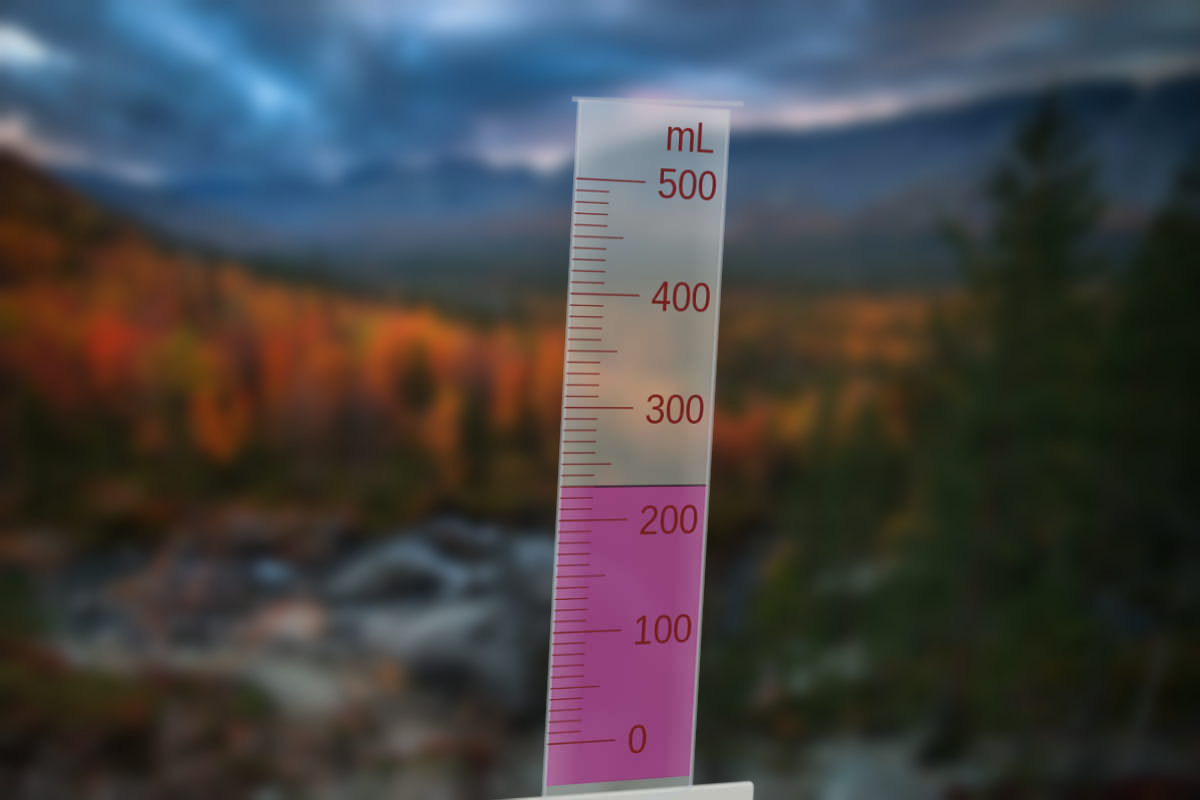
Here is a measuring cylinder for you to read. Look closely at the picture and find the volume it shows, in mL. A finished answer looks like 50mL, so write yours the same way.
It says 230mL
